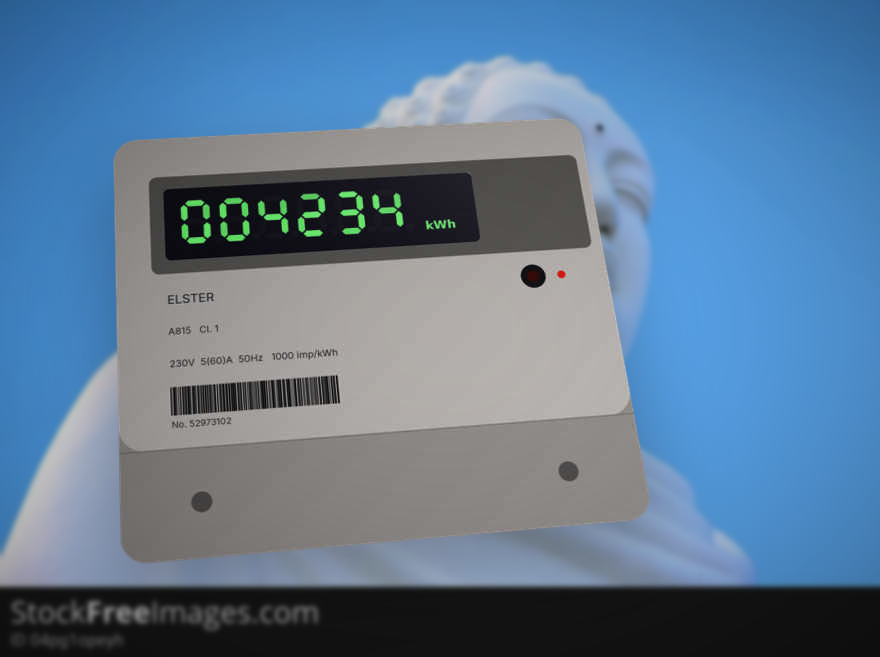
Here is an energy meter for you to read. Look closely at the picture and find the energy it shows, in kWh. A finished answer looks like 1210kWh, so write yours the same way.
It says 4234kWh
